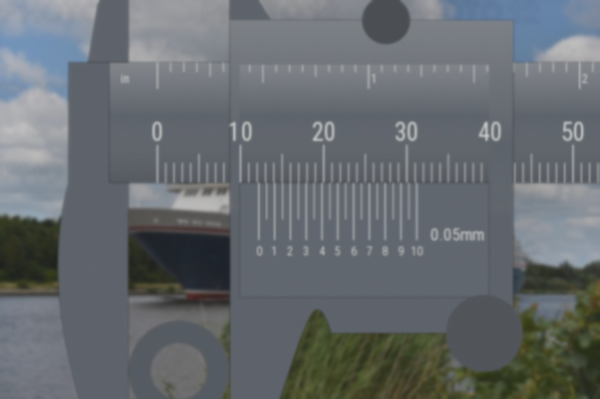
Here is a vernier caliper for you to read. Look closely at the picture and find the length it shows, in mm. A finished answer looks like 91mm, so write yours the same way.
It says 12.2mm
